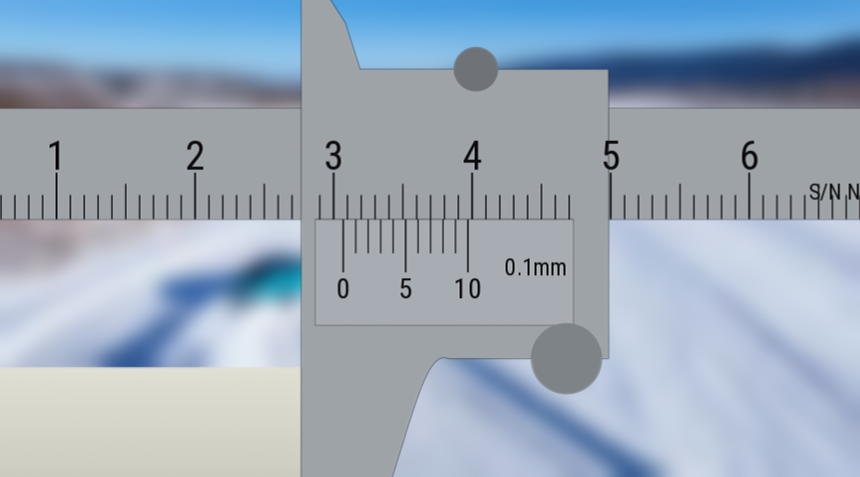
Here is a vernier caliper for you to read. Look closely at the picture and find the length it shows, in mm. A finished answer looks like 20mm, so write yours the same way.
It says 30.7mm
